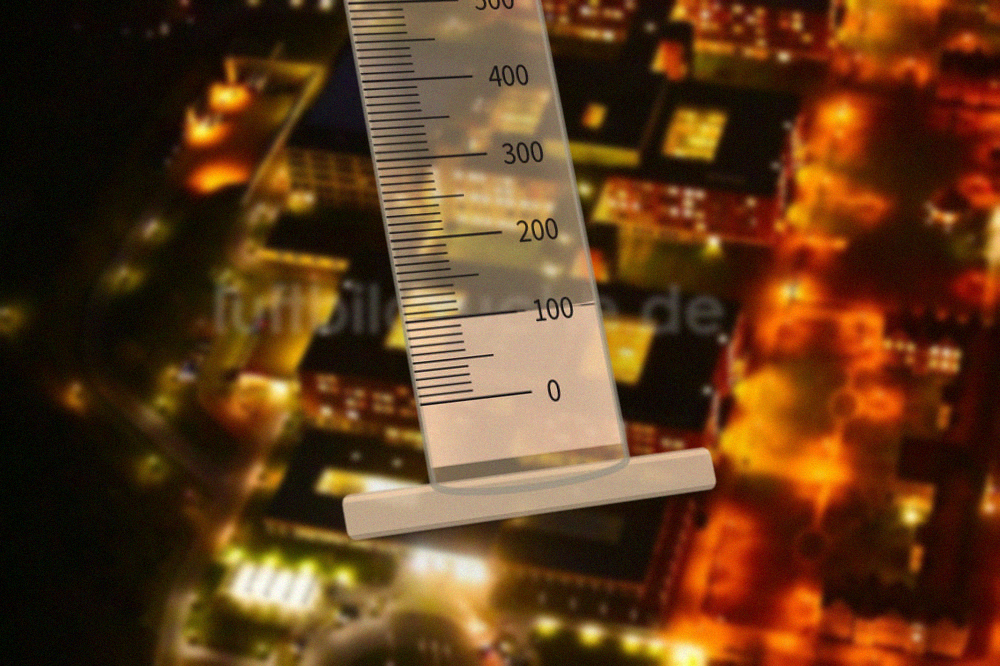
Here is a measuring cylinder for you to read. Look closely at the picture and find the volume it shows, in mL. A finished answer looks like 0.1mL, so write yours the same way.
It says 100mL
